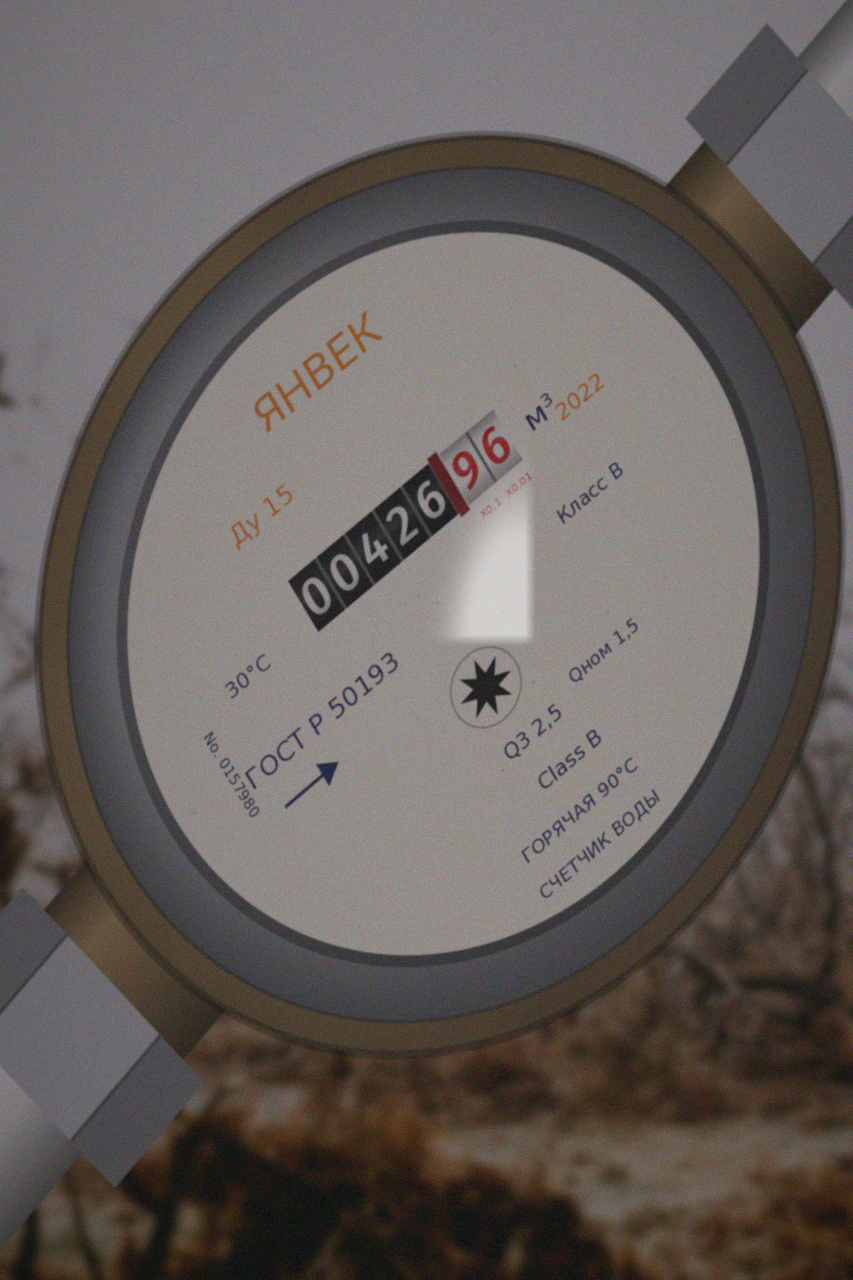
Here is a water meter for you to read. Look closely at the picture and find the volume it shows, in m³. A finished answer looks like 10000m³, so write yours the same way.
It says 426.96m³
